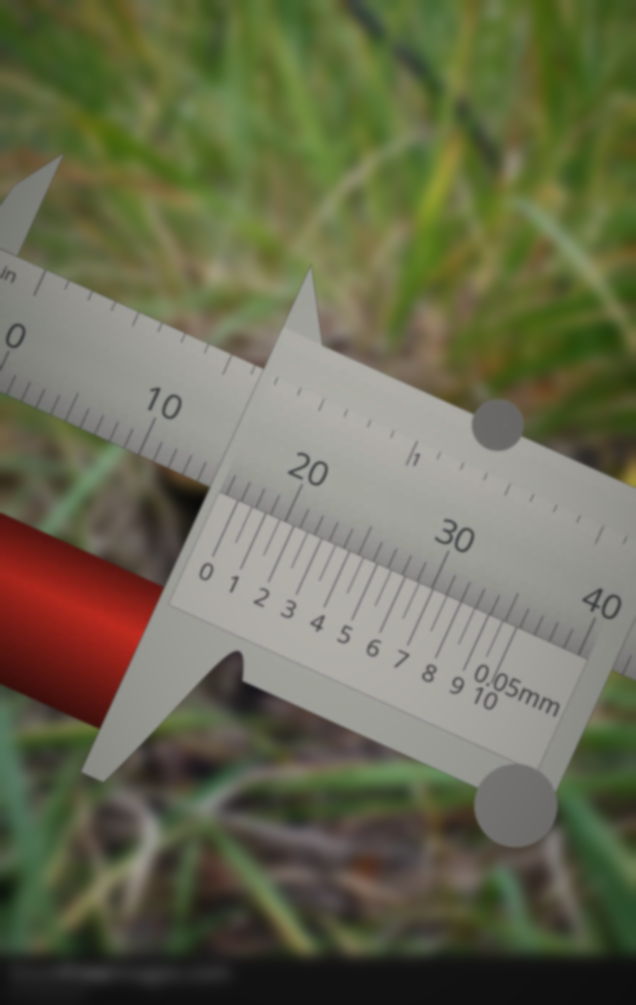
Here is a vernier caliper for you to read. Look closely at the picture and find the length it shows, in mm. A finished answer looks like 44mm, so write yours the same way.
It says 16.8mm
